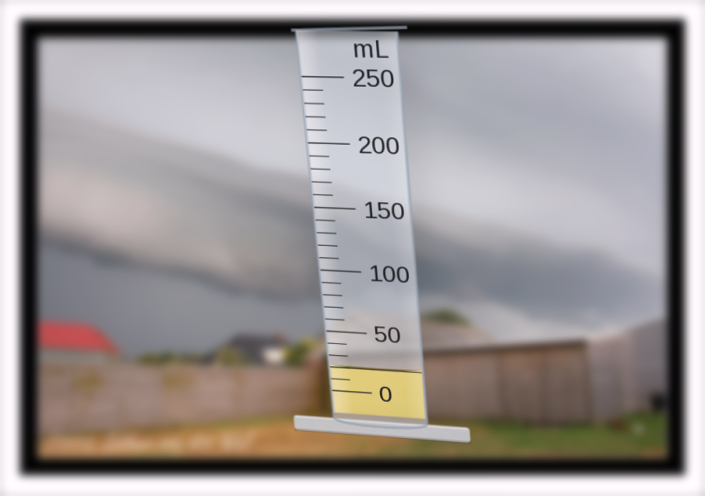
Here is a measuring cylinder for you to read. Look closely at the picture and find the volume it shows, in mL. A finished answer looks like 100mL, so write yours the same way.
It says 20mL
